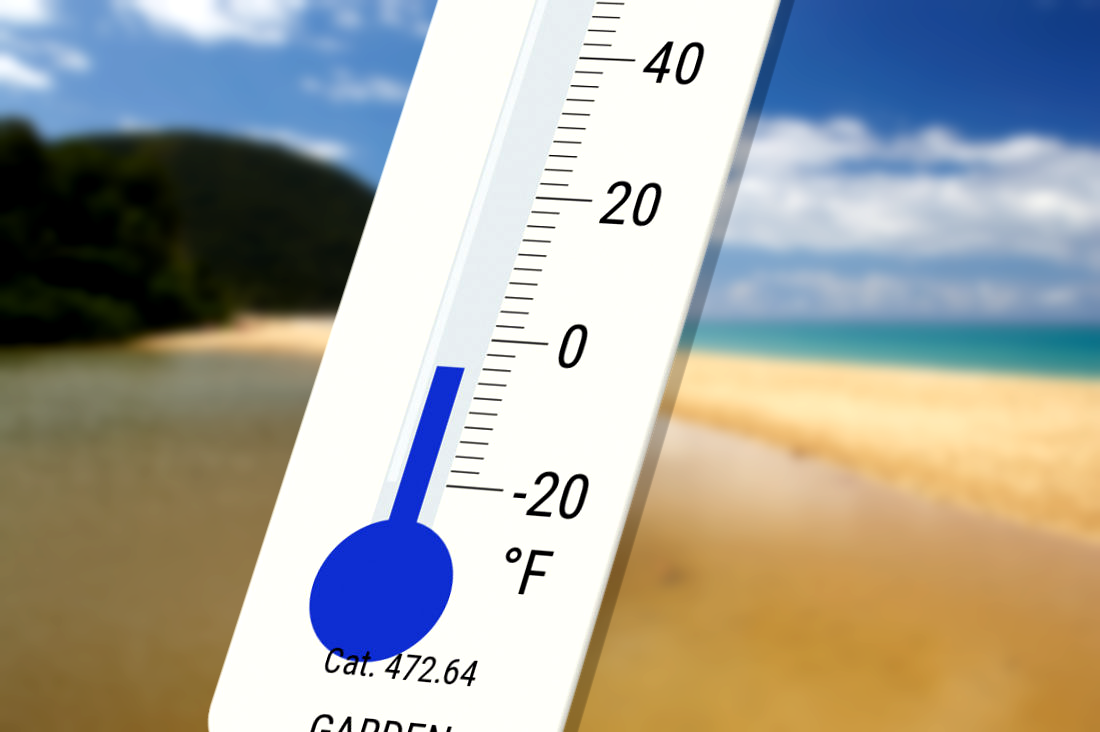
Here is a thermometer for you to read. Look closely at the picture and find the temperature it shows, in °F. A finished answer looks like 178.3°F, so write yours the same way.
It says -4°F
